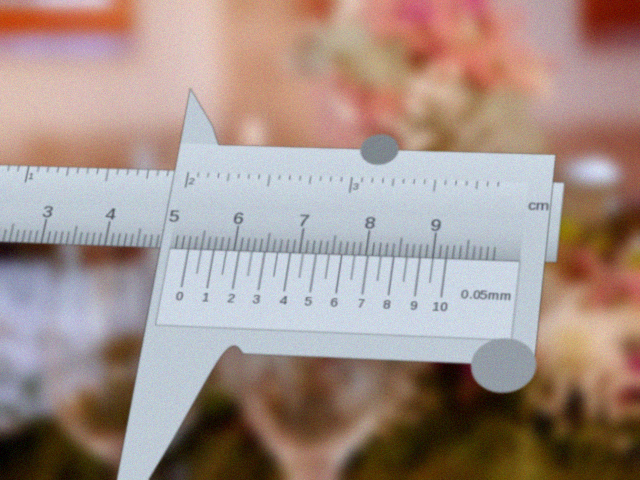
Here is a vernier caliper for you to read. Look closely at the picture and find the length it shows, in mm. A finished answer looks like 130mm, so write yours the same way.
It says 53.0mm
